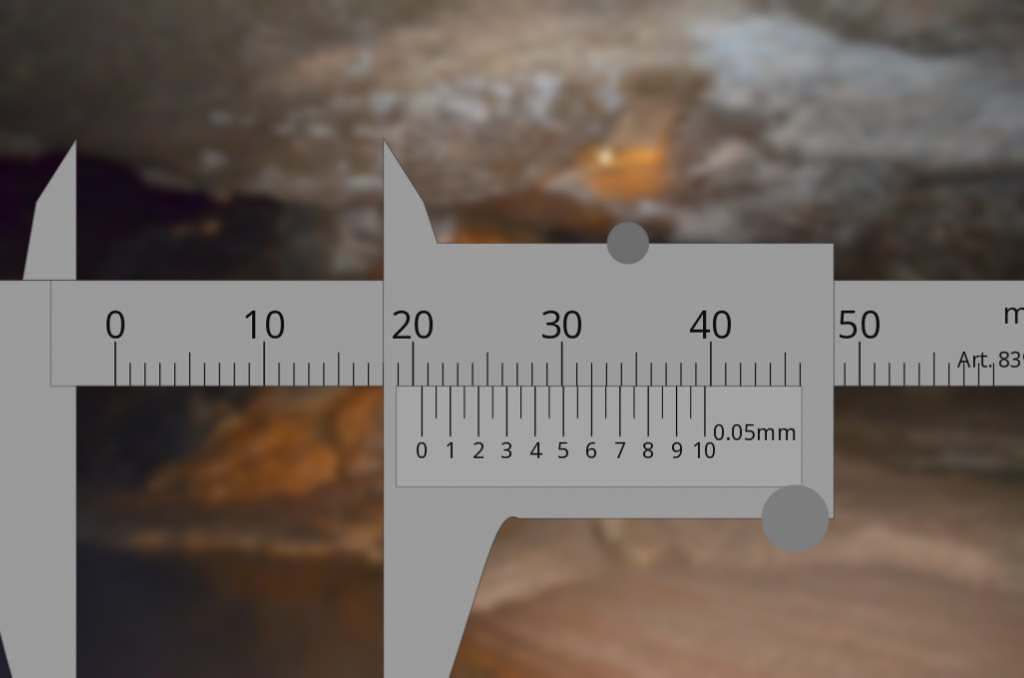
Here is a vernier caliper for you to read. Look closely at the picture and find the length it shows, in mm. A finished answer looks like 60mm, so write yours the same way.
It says 20.6mm
